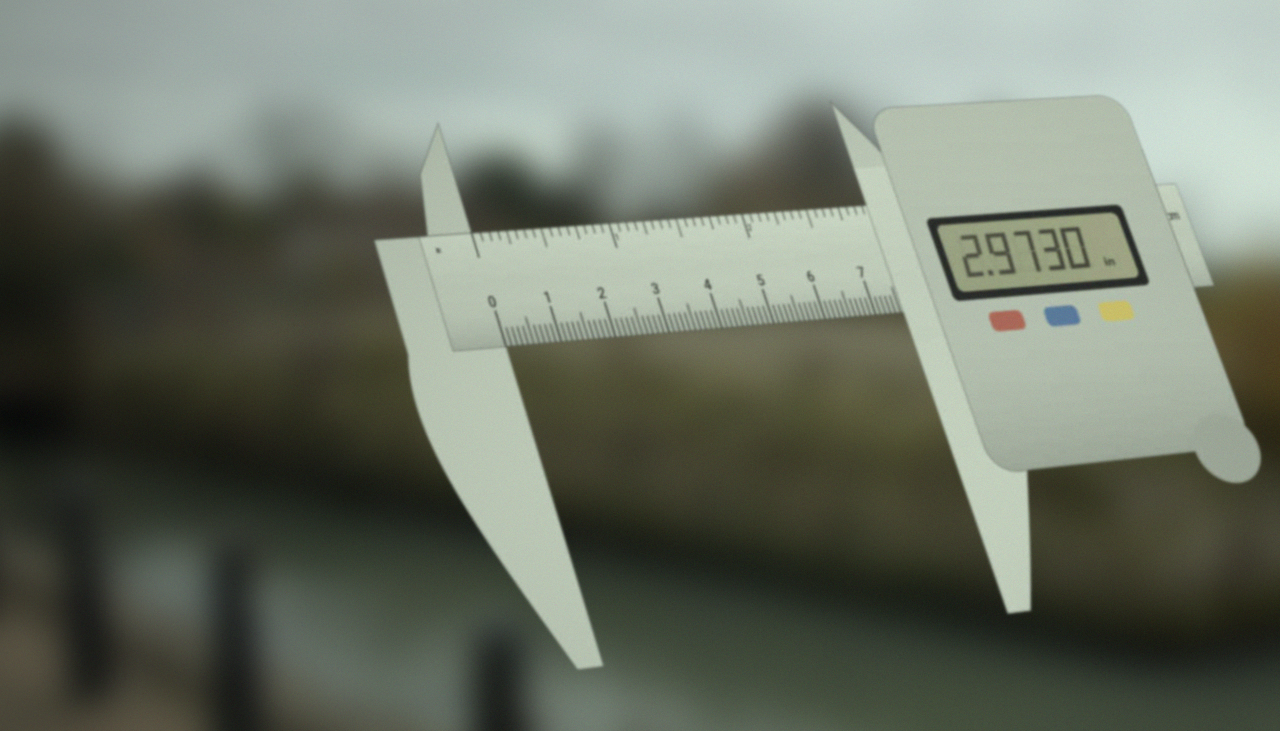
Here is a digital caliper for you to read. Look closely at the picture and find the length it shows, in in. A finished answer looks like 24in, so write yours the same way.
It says 2.9730in
